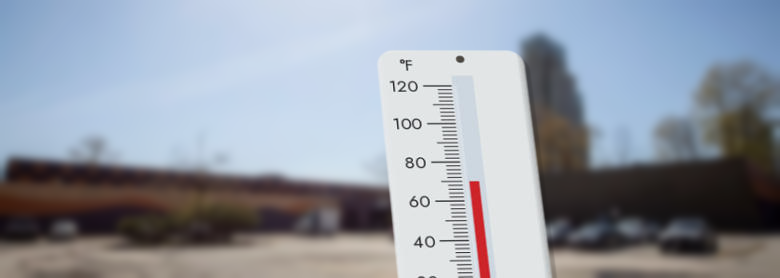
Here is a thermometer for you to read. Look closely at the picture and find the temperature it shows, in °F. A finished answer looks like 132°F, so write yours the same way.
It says 70°F
